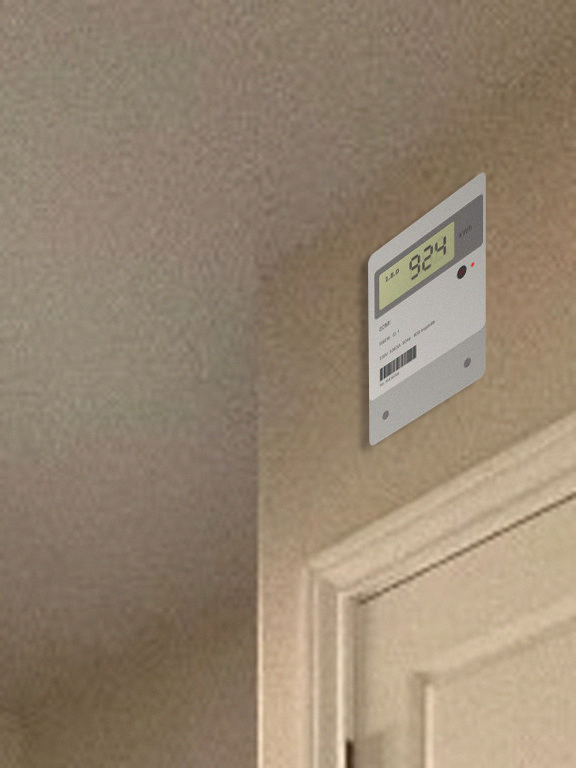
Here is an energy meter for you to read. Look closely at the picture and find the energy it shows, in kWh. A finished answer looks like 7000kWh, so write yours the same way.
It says 924kWh
